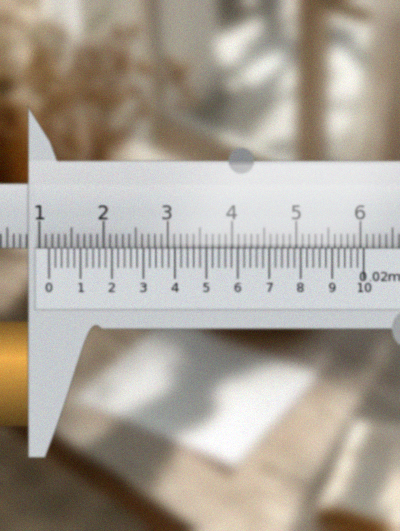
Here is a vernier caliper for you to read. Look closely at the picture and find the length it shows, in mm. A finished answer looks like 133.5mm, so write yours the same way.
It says 11.5mm
